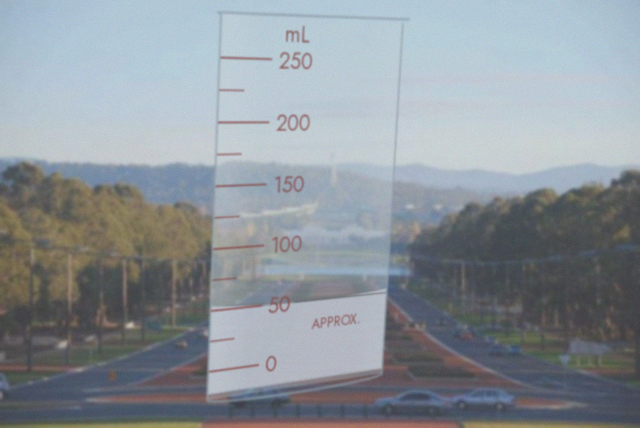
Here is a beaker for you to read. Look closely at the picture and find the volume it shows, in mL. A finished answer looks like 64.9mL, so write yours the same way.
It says 50mL
